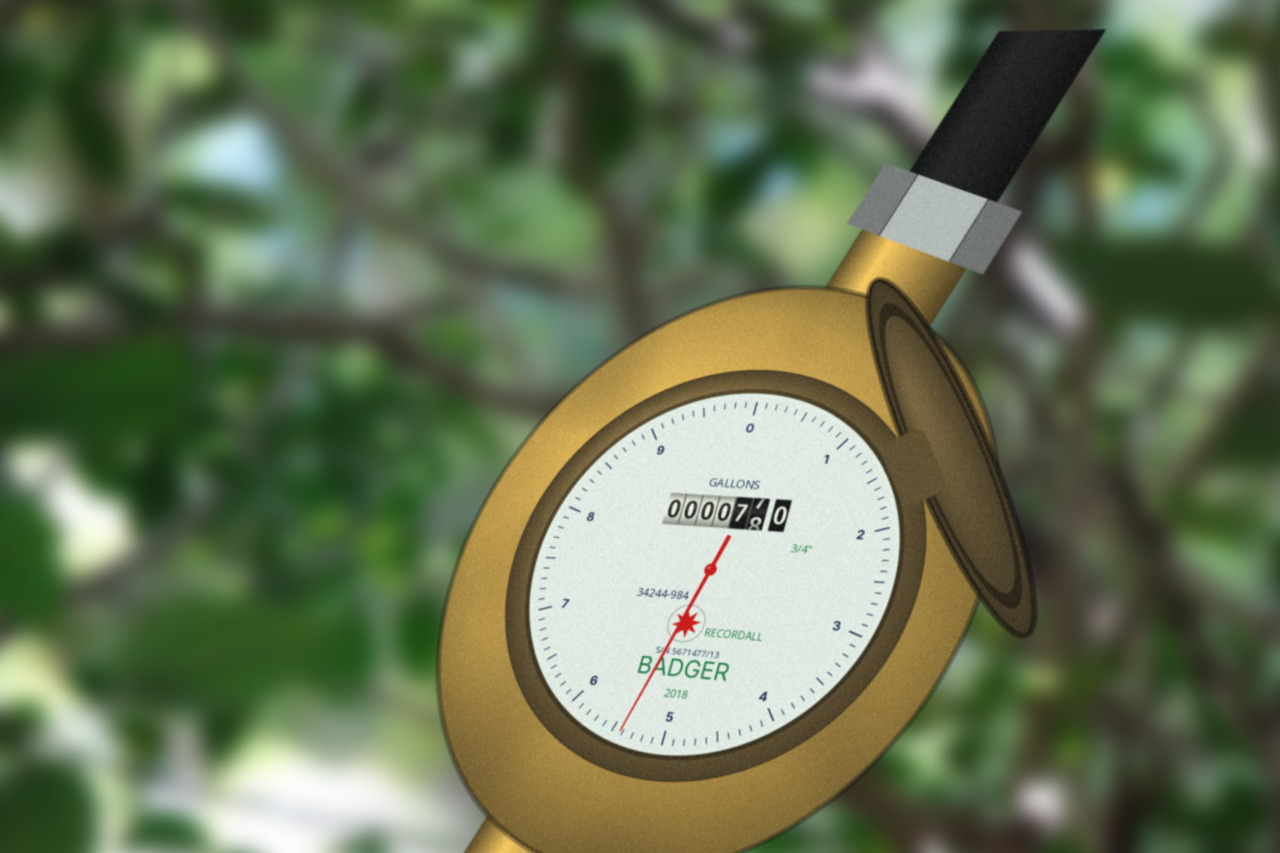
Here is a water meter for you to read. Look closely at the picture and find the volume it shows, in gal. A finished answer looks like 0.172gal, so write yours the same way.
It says 775.4gal
